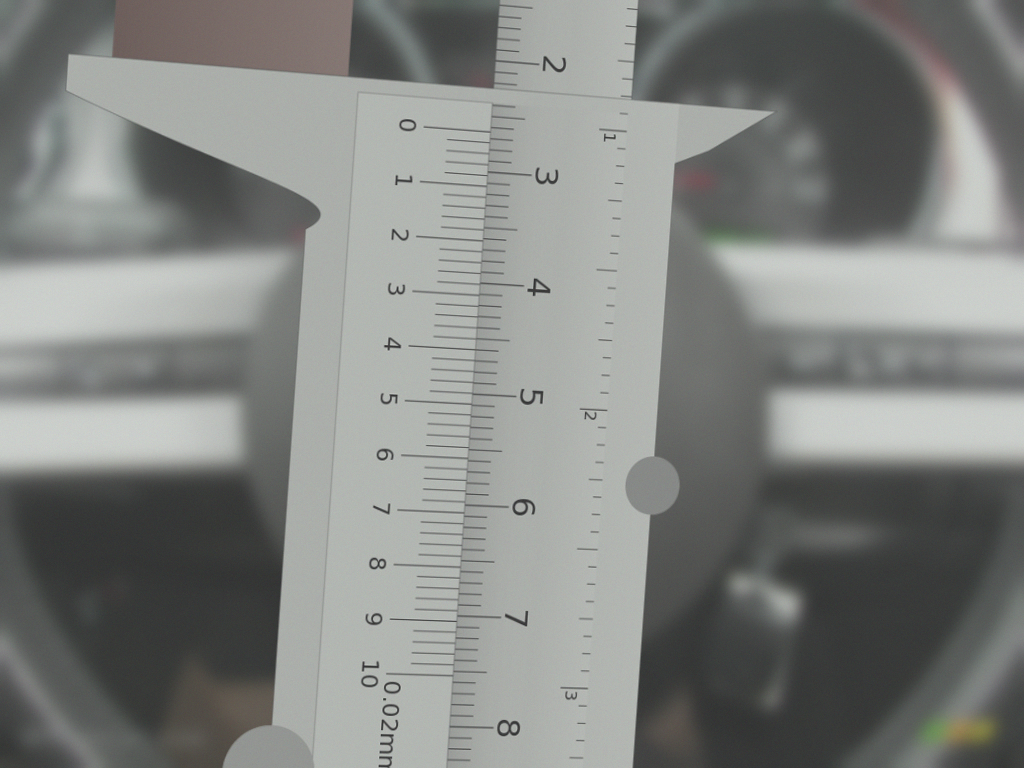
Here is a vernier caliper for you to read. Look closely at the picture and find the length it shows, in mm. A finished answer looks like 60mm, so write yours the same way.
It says 26.4mm
